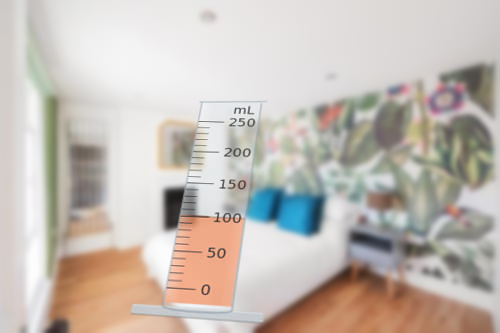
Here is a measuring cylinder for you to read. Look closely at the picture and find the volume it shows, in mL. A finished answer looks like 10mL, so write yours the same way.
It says 100mL
